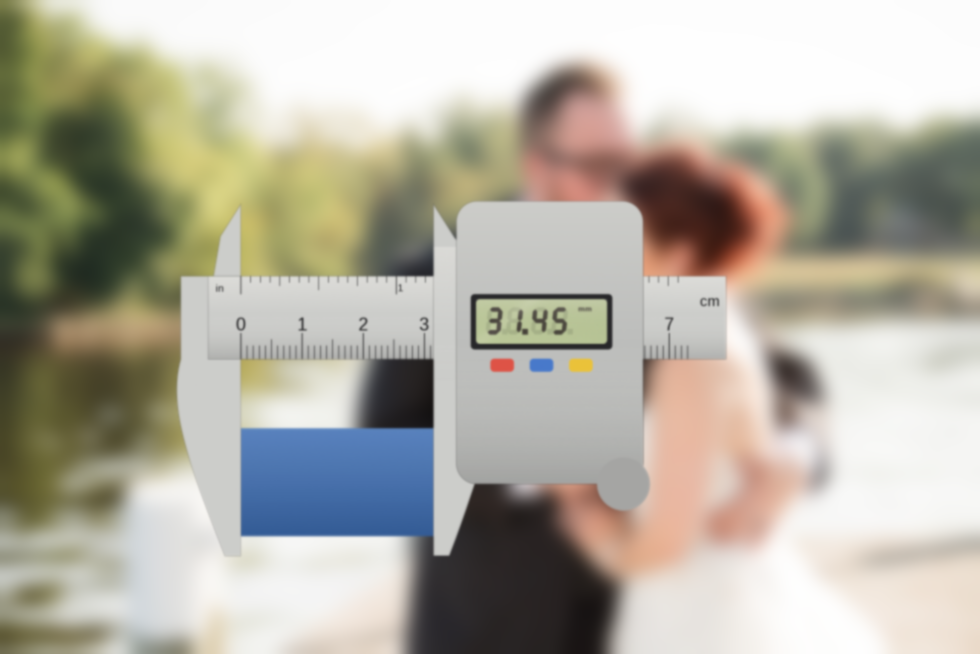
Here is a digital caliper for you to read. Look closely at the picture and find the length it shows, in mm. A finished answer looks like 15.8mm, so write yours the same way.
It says 31.45mm
